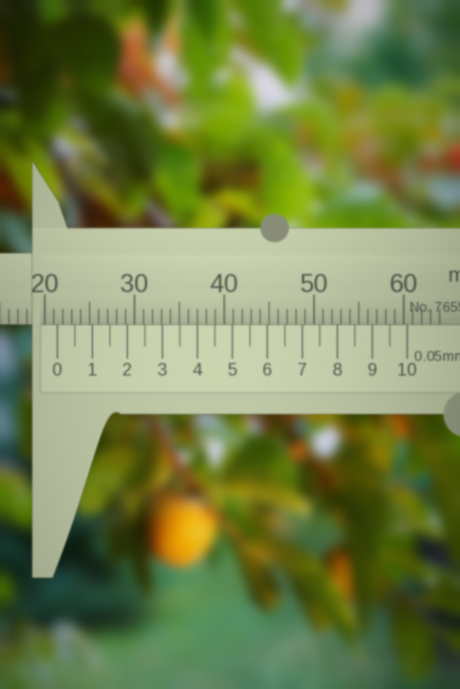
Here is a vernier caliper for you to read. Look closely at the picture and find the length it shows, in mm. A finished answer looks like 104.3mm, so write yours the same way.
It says 21.4mm
